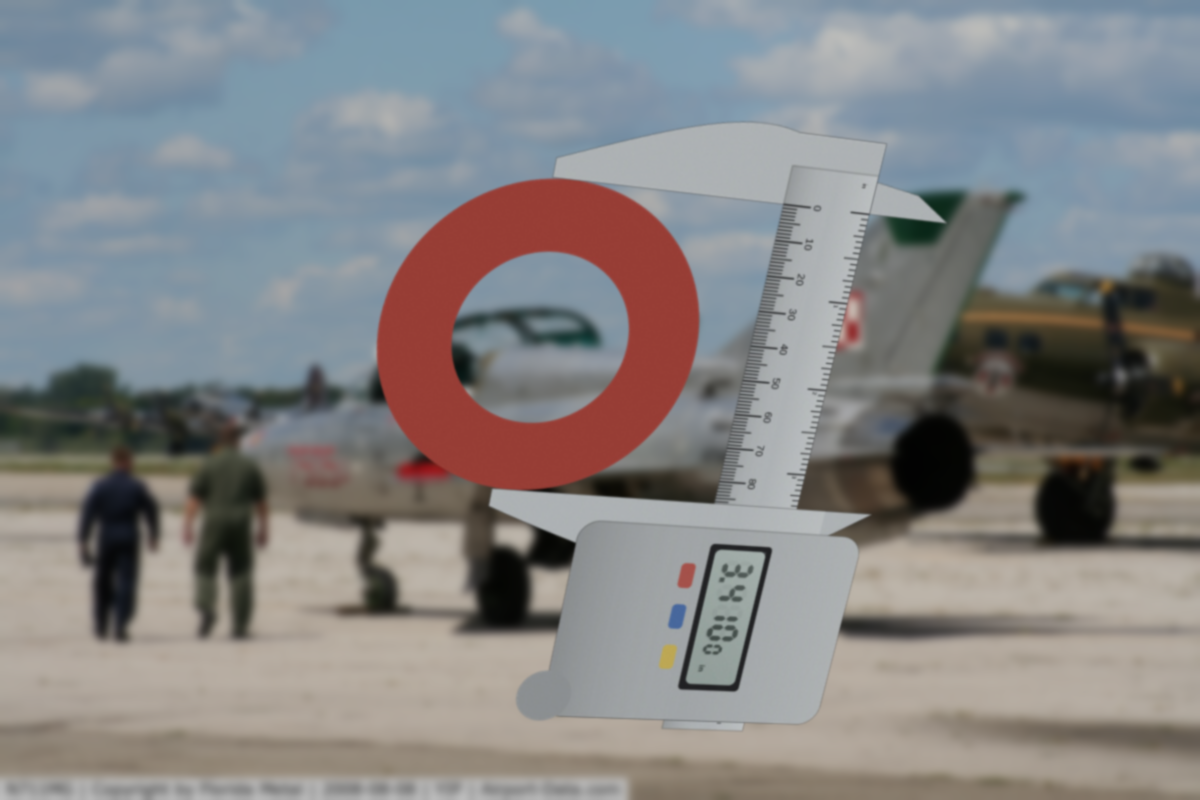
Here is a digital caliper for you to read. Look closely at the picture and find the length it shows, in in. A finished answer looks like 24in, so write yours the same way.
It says 3.4100in
